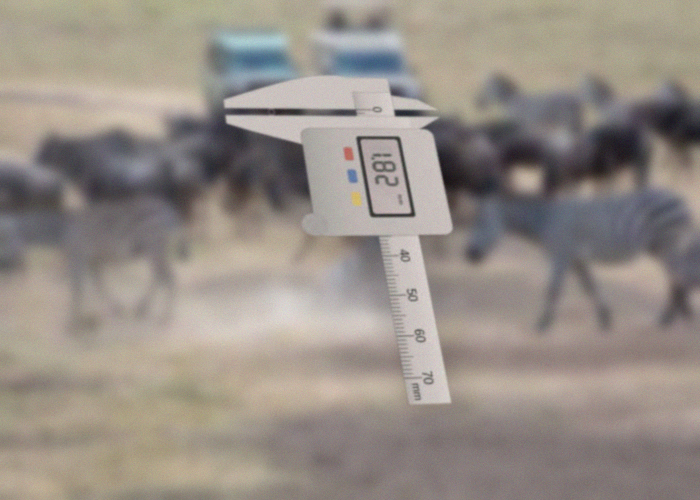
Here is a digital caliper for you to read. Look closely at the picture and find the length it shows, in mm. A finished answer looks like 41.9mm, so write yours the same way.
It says 1.82mm
